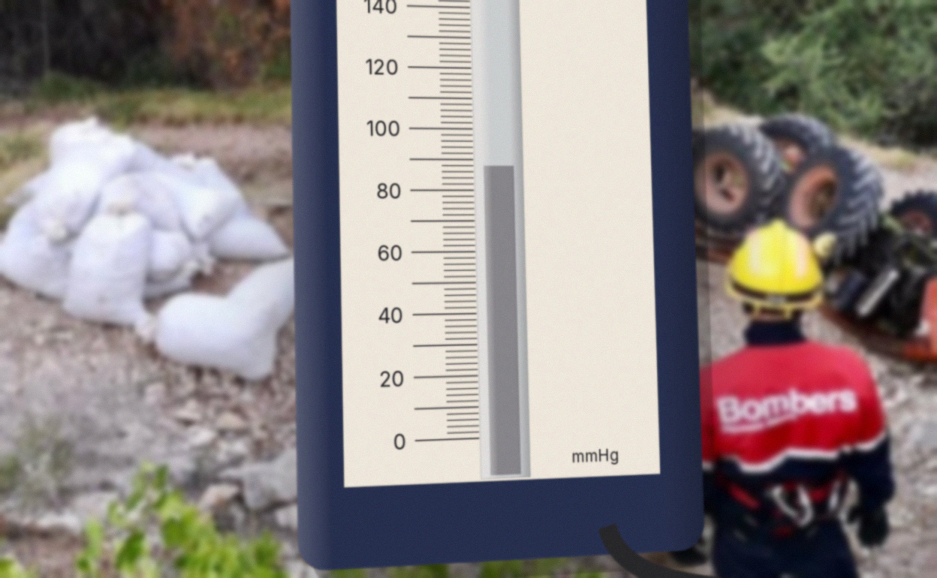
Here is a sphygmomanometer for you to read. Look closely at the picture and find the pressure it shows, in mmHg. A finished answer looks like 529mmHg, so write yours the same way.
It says 88mmHg
